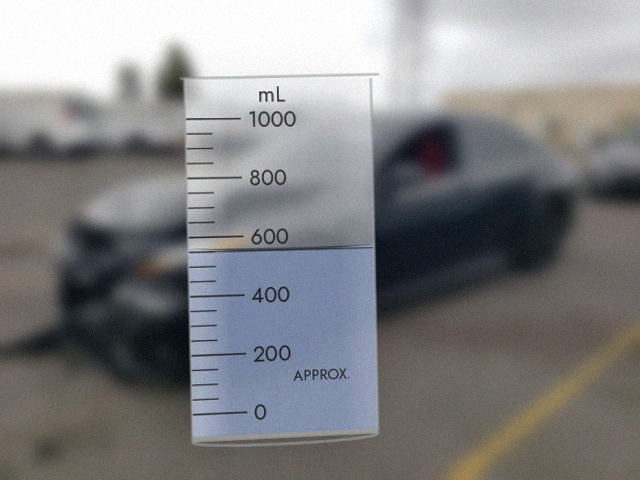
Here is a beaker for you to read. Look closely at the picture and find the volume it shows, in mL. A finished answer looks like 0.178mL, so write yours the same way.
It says 550mL
